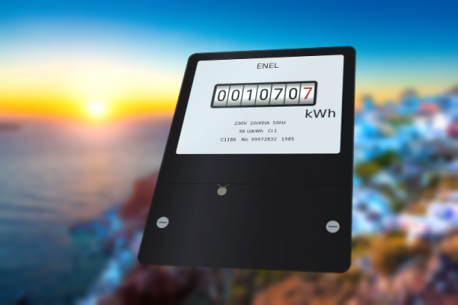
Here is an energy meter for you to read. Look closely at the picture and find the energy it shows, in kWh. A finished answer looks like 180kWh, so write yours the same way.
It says 1070.7kWh
